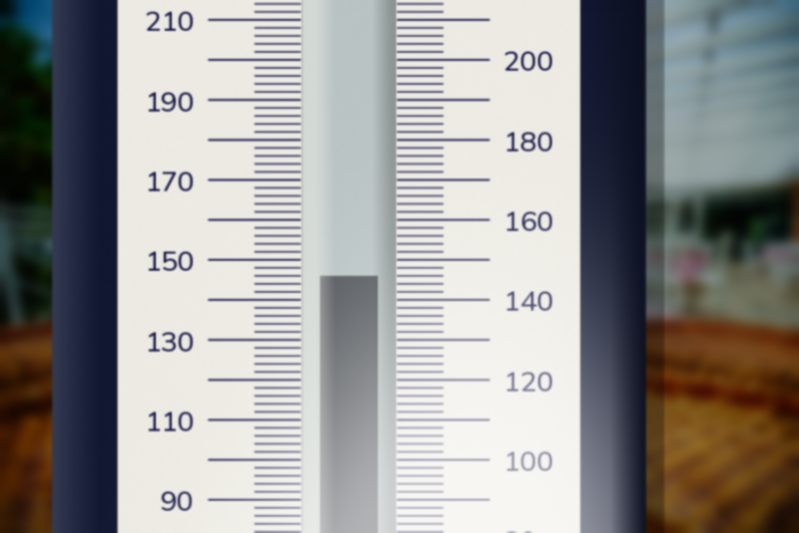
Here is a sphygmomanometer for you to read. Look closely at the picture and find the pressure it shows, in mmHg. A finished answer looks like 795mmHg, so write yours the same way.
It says 146mmHg
